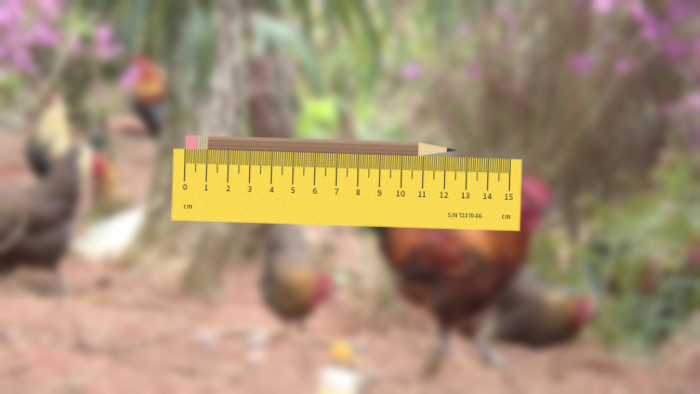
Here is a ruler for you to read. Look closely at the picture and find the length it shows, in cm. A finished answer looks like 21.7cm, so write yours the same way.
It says 12.5cm
